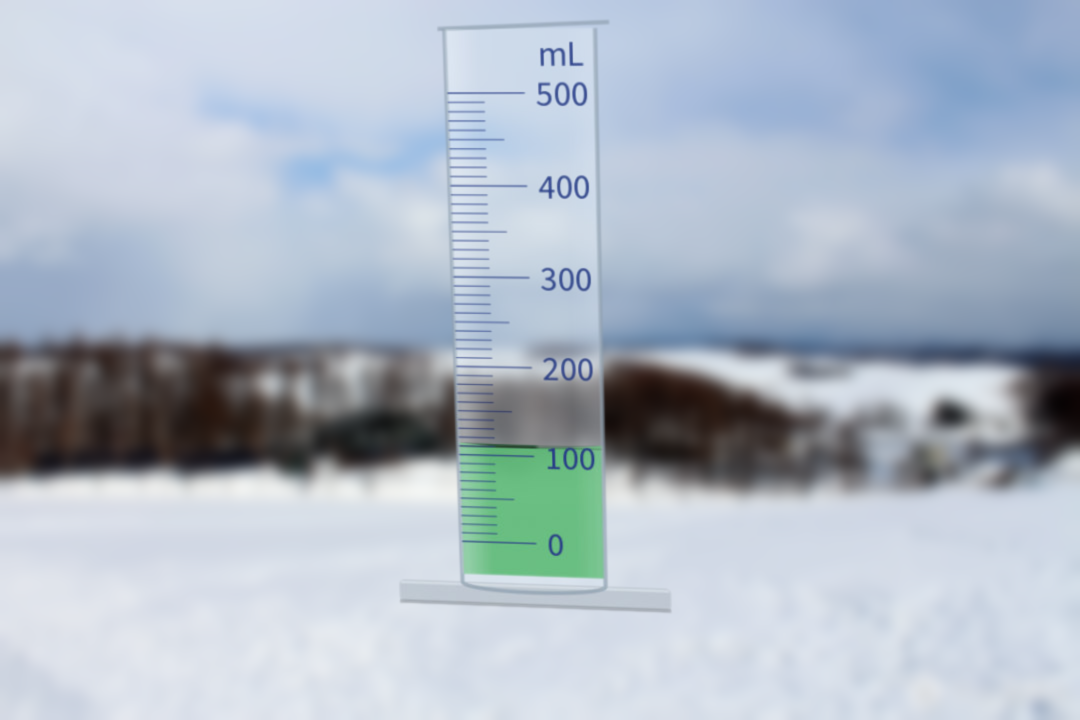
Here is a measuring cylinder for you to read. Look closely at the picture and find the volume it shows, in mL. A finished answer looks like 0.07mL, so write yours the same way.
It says 110mL
